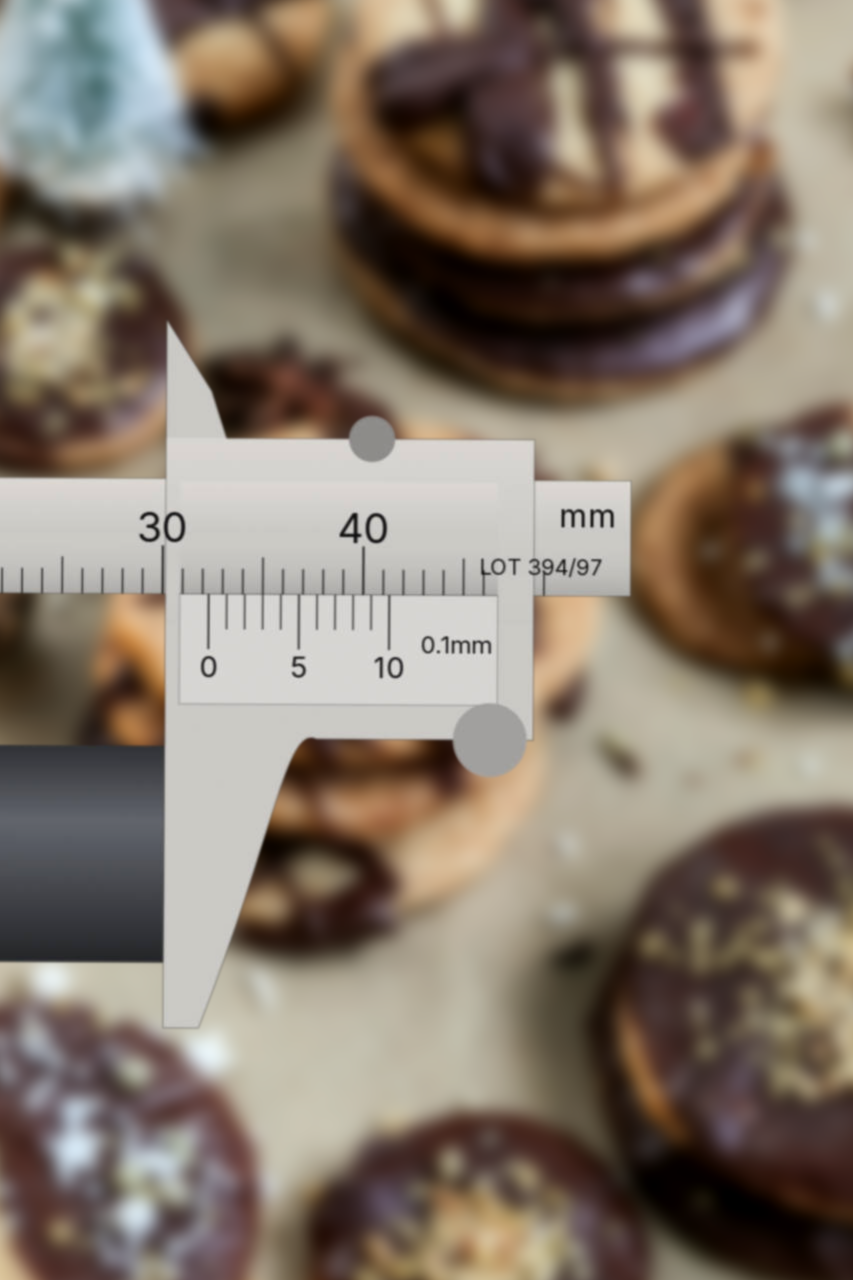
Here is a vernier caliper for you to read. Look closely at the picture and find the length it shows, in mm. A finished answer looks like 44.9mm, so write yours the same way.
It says 32.3mm
